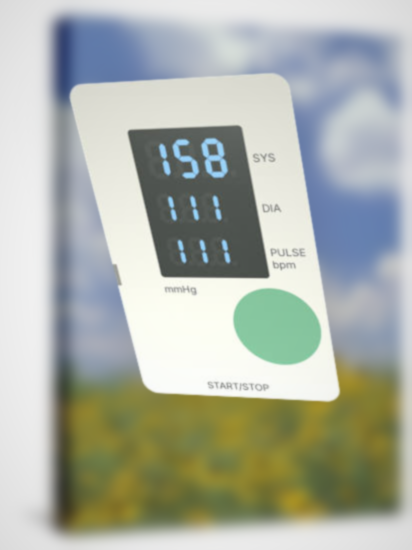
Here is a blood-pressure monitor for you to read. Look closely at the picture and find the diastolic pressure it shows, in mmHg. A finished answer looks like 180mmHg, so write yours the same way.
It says 111mmHg
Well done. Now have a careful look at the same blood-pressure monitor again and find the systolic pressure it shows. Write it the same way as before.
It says 158mmHg
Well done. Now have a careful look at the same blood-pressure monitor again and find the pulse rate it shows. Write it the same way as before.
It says 111bpm
